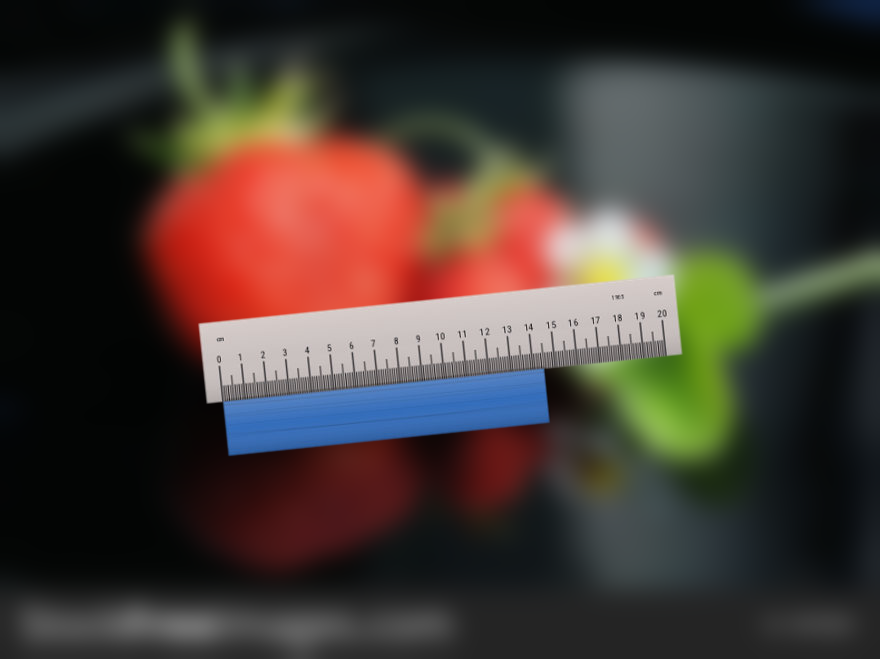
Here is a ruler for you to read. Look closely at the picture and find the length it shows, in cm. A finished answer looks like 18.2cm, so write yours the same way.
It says 14.5cm
